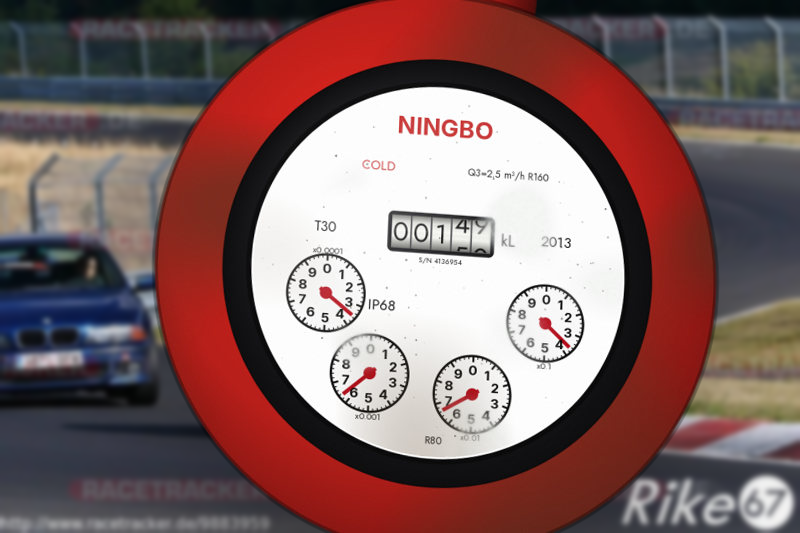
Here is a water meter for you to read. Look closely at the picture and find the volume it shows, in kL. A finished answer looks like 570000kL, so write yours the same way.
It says 149.3663kL
